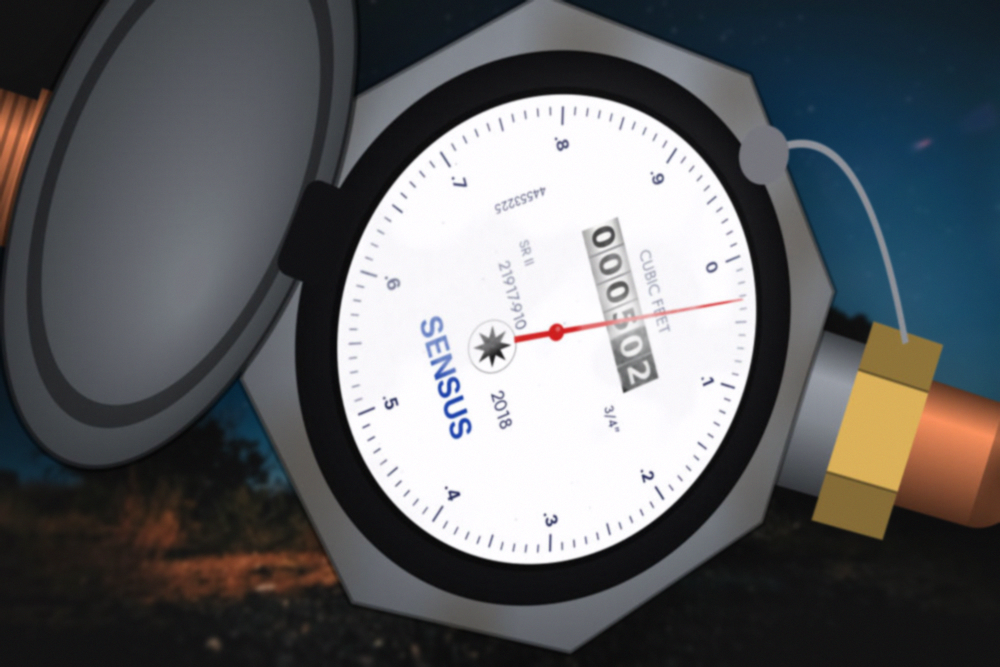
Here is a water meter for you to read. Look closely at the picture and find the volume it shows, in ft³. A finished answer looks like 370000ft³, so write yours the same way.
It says 502.03ft³
